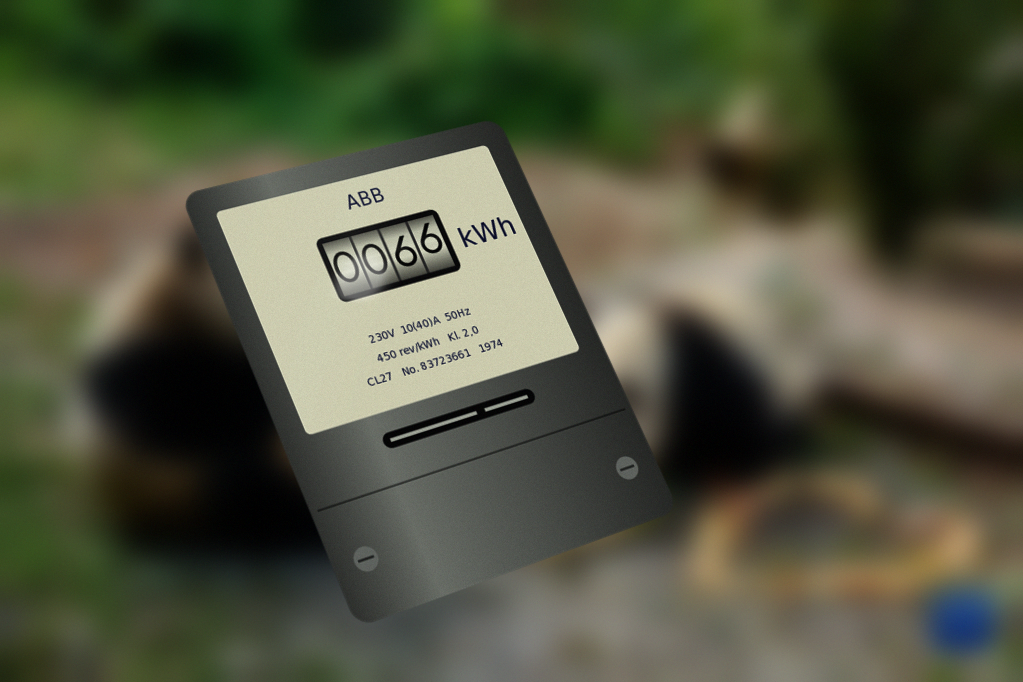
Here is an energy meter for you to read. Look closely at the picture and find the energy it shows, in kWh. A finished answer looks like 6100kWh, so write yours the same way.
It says 66kWh
